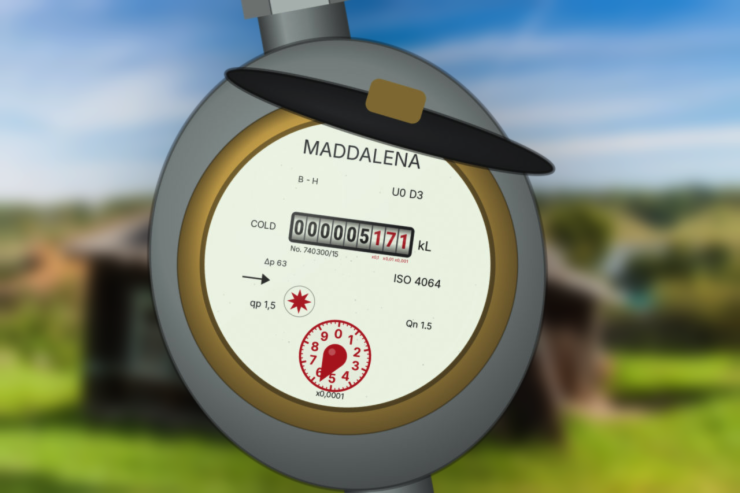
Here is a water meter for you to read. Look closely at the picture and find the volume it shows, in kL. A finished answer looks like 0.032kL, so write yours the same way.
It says 5.1715kL
